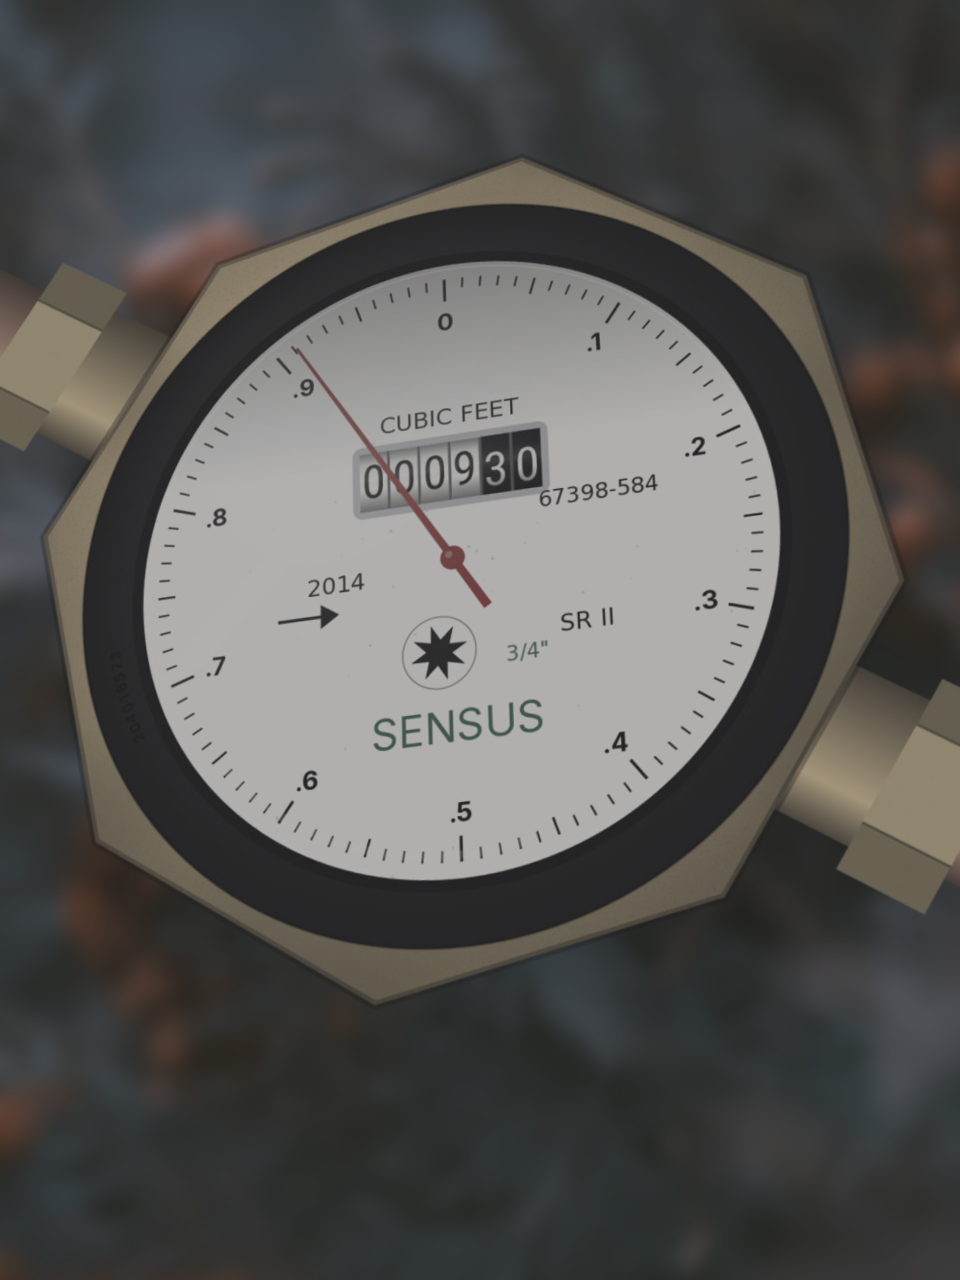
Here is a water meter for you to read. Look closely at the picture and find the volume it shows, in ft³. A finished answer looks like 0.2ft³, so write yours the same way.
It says 929.91ft³
